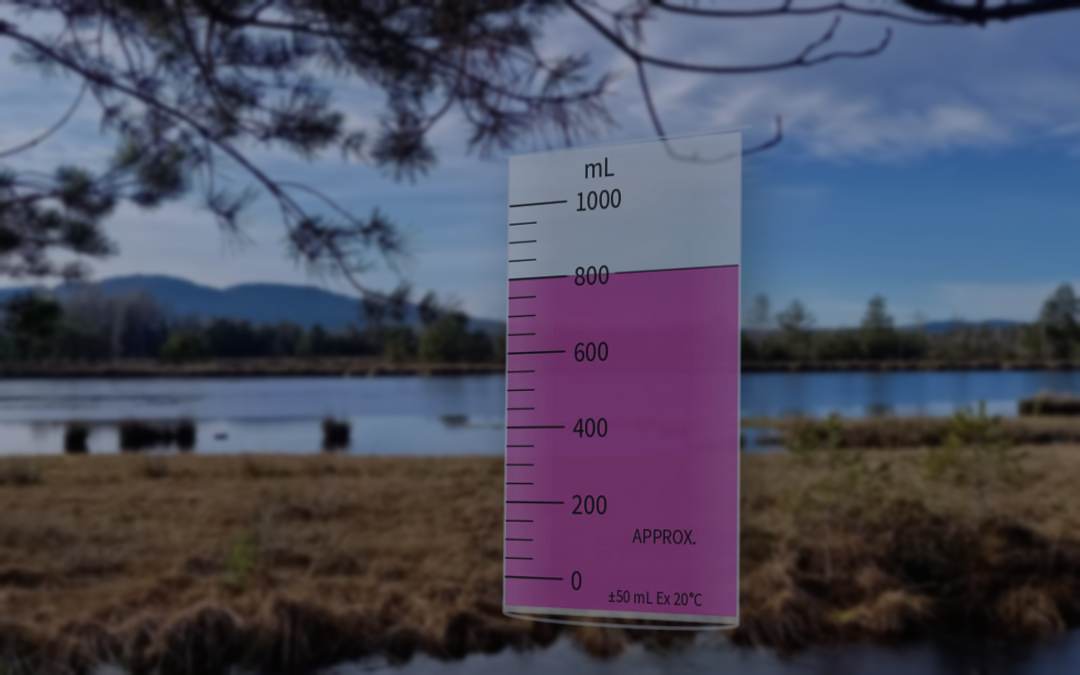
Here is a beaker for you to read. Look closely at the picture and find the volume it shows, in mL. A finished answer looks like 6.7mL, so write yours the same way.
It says 800mL
